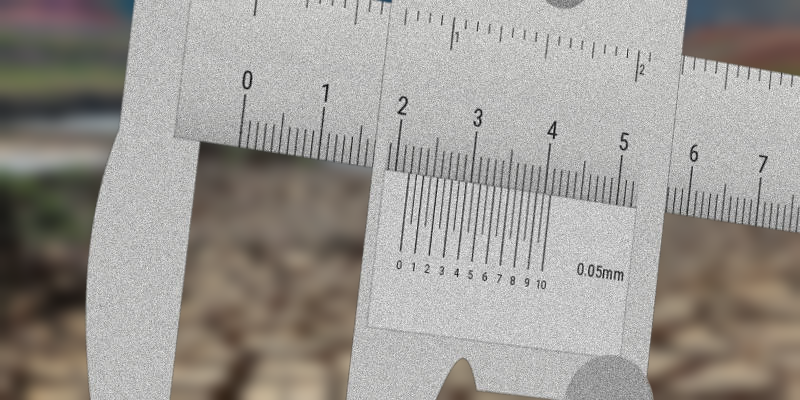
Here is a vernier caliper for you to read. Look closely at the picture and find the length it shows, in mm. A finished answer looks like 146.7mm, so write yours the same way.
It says 21.8mm
